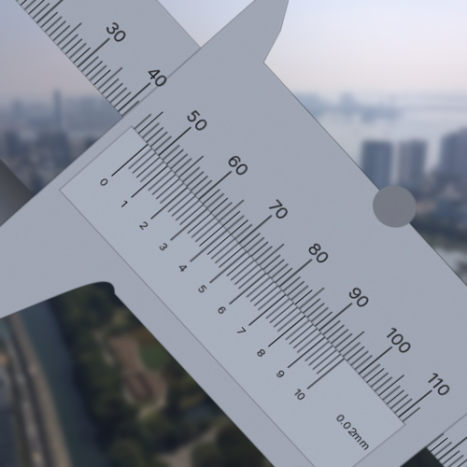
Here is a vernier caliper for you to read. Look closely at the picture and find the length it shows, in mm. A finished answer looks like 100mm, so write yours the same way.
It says 47.4mm
